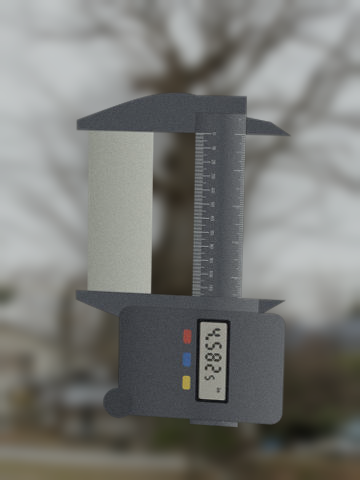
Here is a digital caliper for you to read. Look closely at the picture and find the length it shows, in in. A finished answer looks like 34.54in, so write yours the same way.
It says 4.5825in
